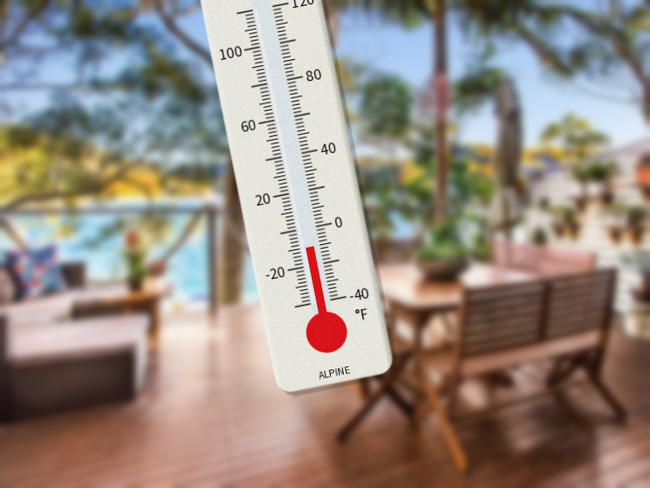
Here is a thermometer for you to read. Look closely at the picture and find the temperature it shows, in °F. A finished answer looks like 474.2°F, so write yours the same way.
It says -10°F
